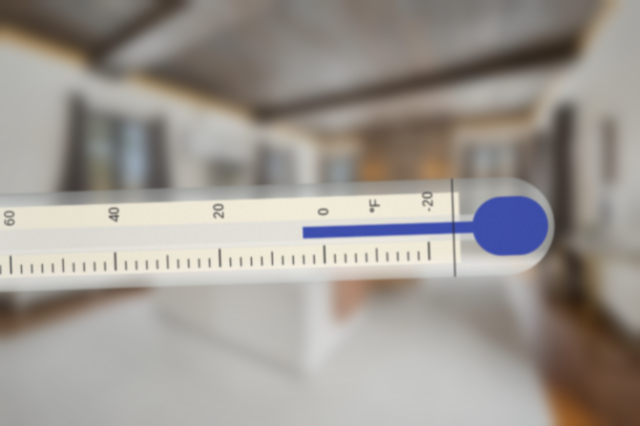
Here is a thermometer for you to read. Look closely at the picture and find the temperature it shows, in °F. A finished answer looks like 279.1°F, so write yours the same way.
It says 4°F
